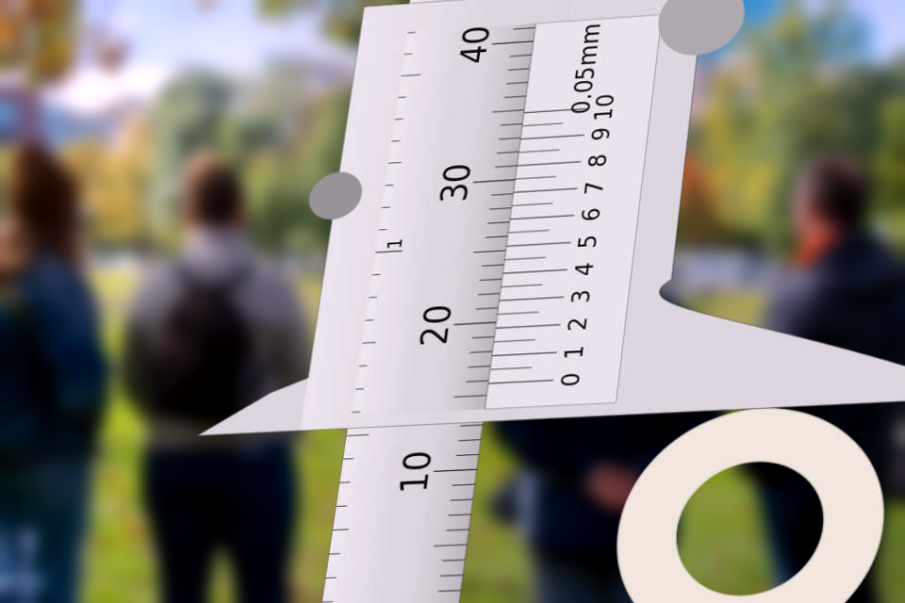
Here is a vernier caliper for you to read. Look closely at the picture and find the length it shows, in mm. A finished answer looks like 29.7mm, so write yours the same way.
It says 15.8mm
